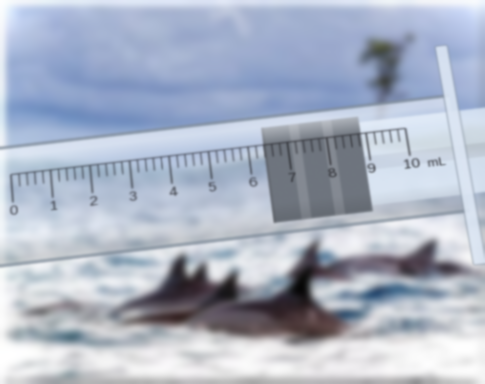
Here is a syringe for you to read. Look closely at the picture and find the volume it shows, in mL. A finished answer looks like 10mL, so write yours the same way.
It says 6.4mL
